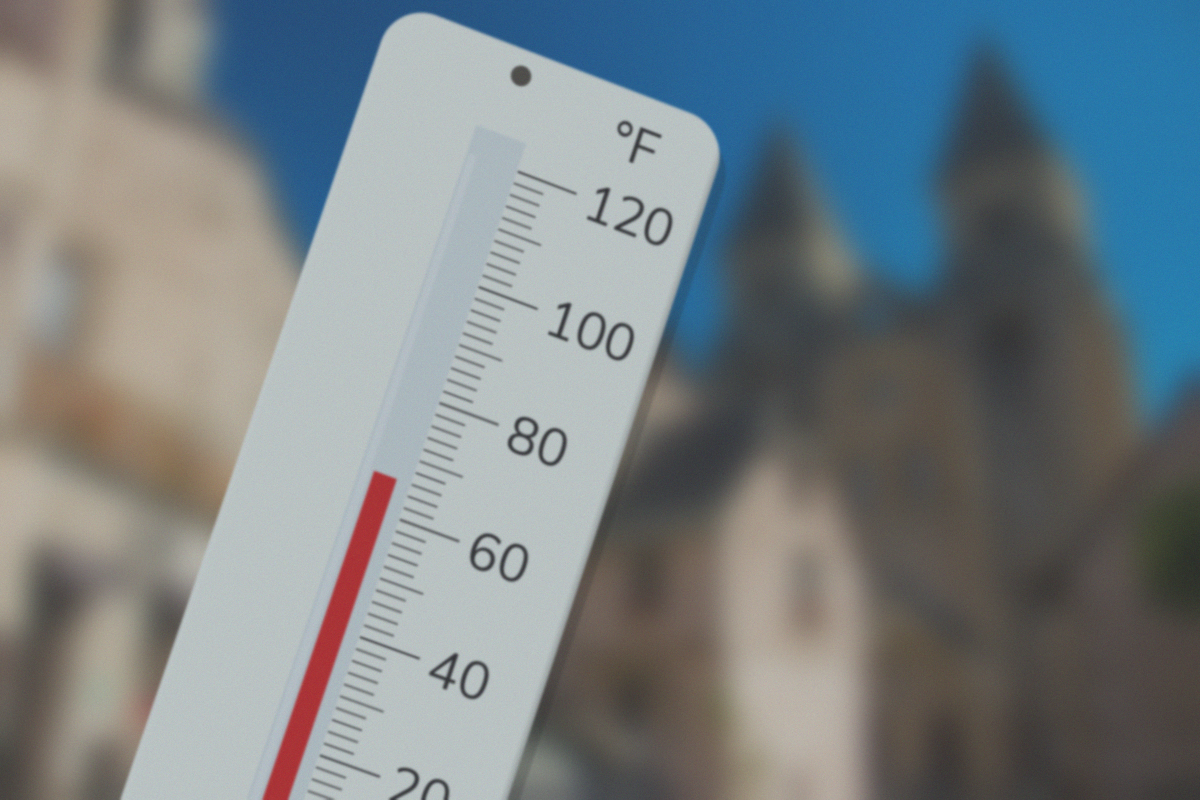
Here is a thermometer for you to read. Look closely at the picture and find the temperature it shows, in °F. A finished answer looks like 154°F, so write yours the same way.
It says 66°F
